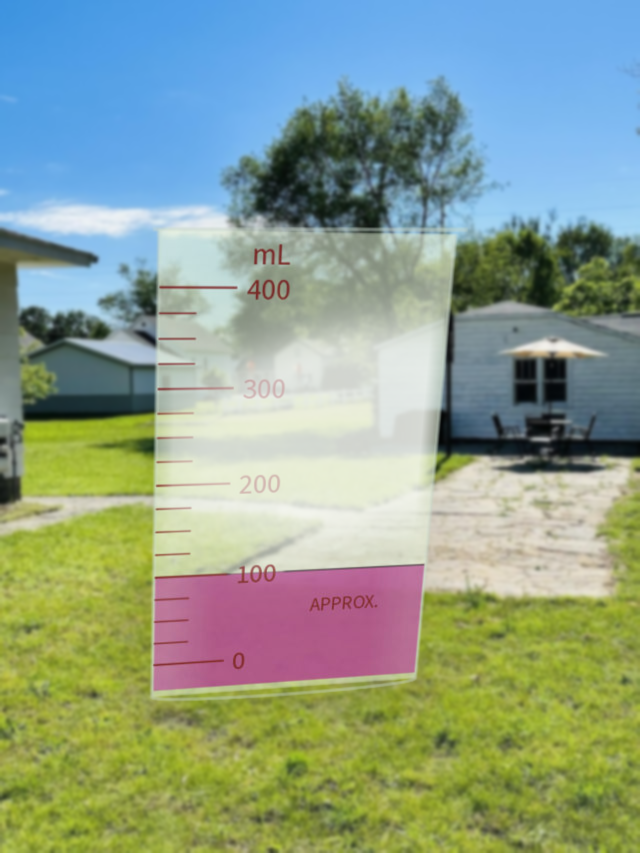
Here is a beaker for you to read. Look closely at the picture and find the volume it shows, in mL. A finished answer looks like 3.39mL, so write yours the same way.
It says 100mL
